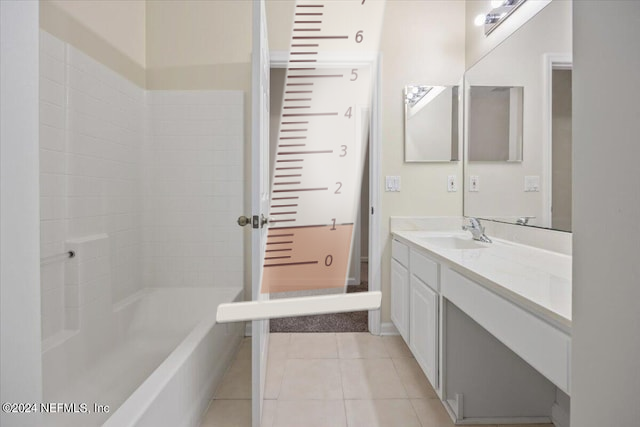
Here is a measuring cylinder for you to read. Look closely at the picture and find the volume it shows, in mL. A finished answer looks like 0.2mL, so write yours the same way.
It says 1mL
